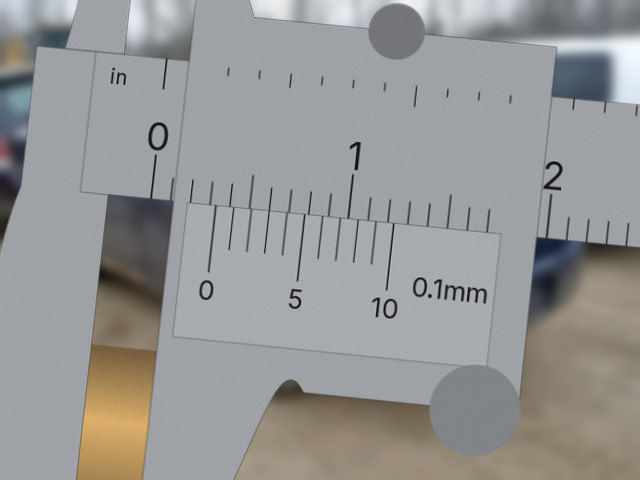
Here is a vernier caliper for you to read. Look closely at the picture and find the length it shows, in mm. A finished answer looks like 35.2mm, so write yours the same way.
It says 3.3mm
